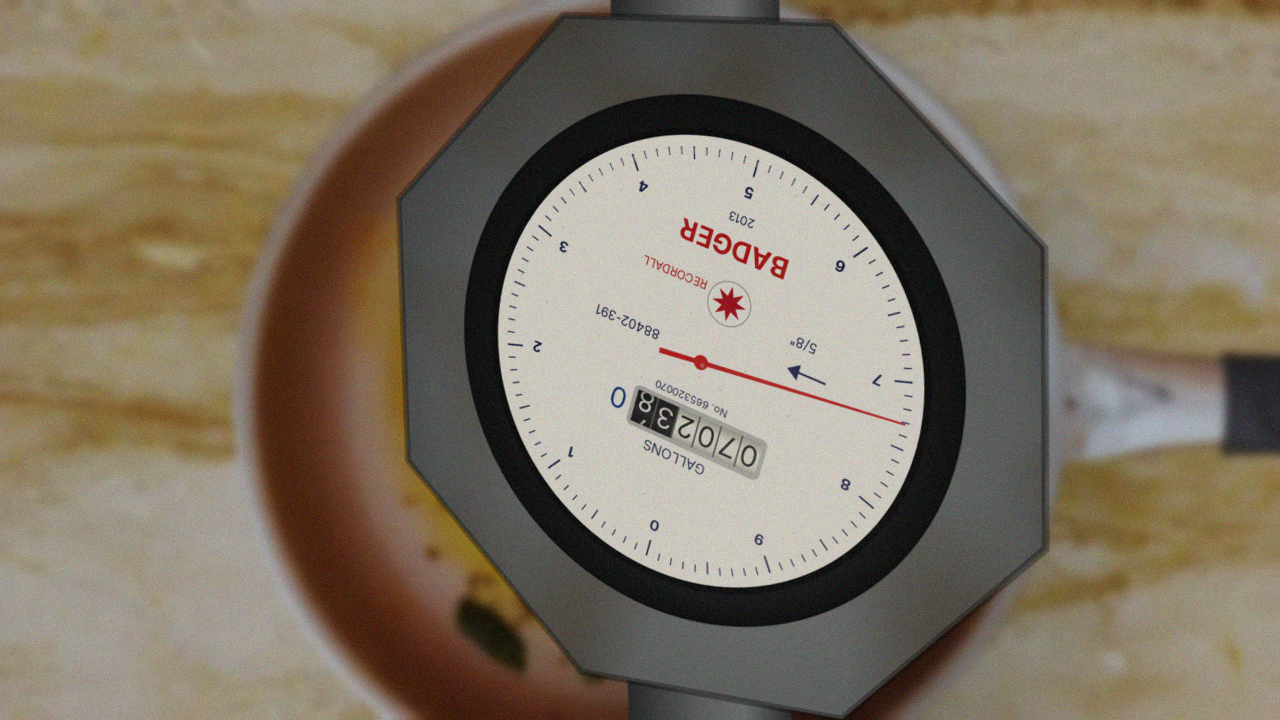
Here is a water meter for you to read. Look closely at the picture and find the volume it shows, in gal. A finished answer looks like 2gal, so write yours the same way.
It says 702377.3gal
